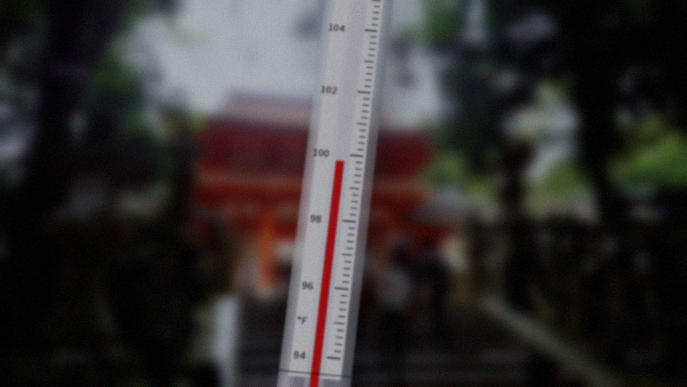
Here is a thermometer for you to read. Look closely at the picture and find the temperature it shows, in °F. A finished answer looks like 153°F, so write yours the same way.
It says 99.8°F
